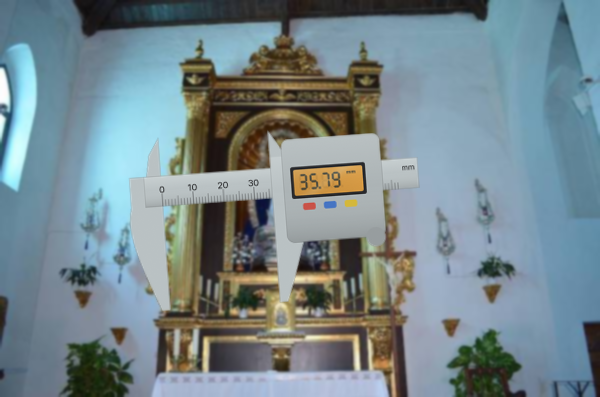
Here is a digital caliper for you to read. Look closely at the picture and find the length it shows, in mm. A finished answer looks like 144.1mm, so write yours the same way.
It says 35.79mm
